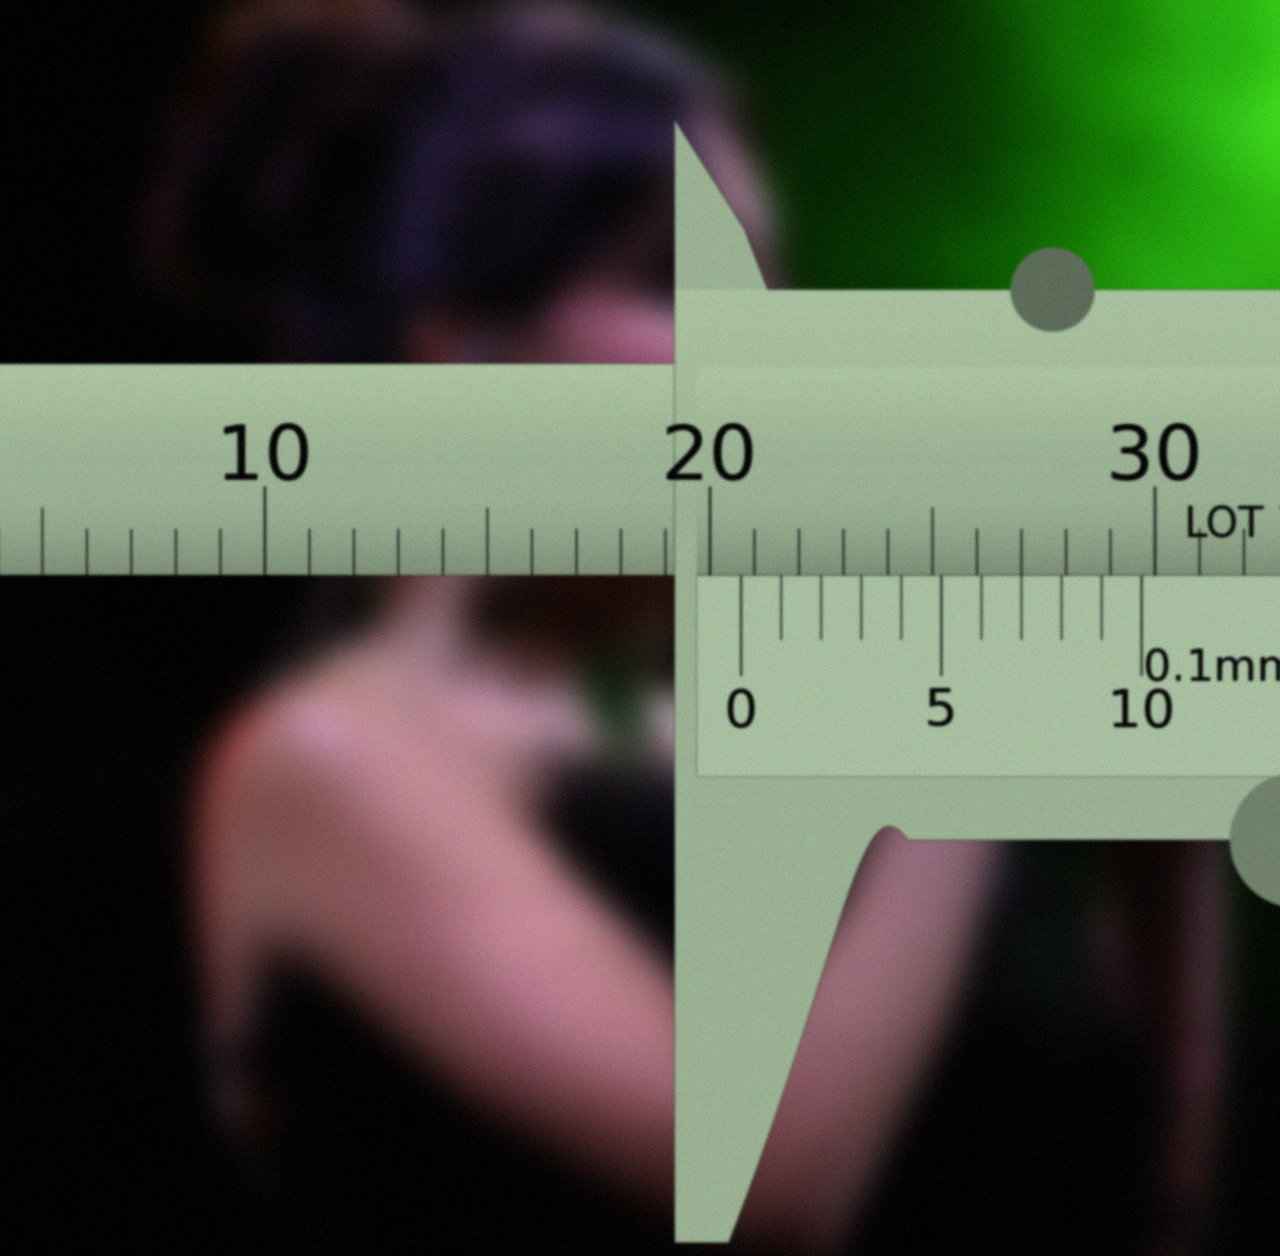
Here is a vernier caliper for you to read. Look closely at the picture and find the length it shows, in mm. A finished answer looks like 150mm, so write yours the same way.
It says 20.7mm
